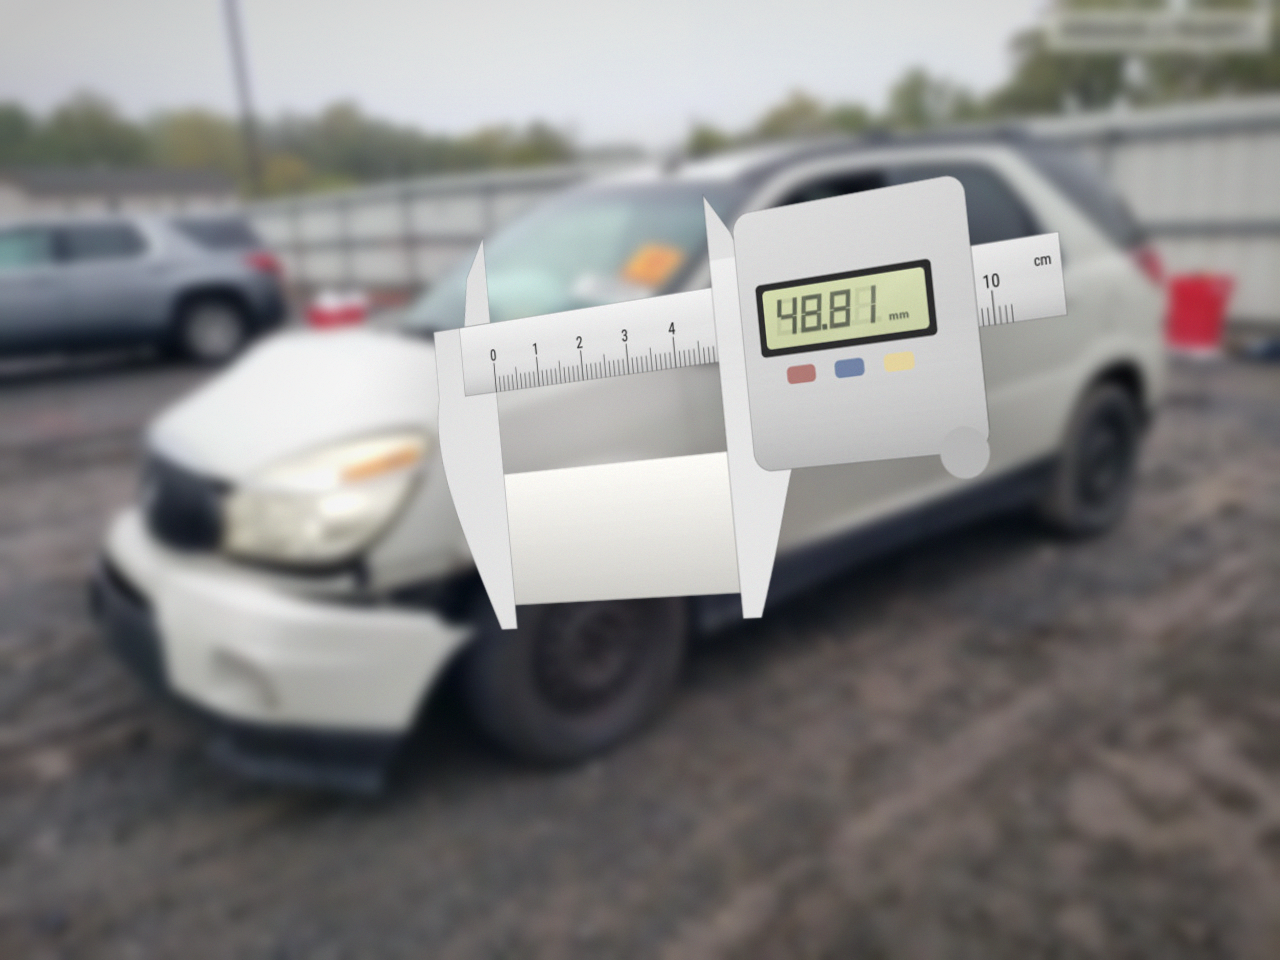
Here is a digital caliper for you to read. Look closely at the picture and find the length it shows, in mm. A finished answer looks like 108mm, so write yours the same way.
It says 48.81mm
